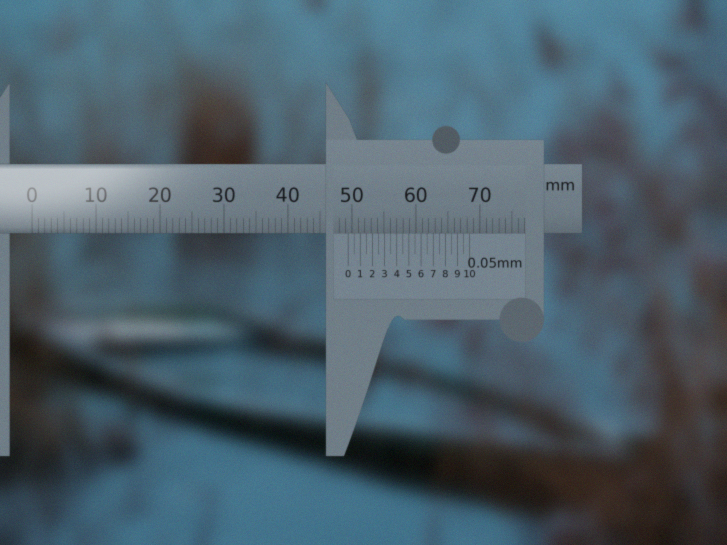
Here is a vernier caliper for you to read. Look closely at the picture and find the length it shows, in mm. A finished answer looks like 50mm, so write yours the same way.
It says 49.4mm
